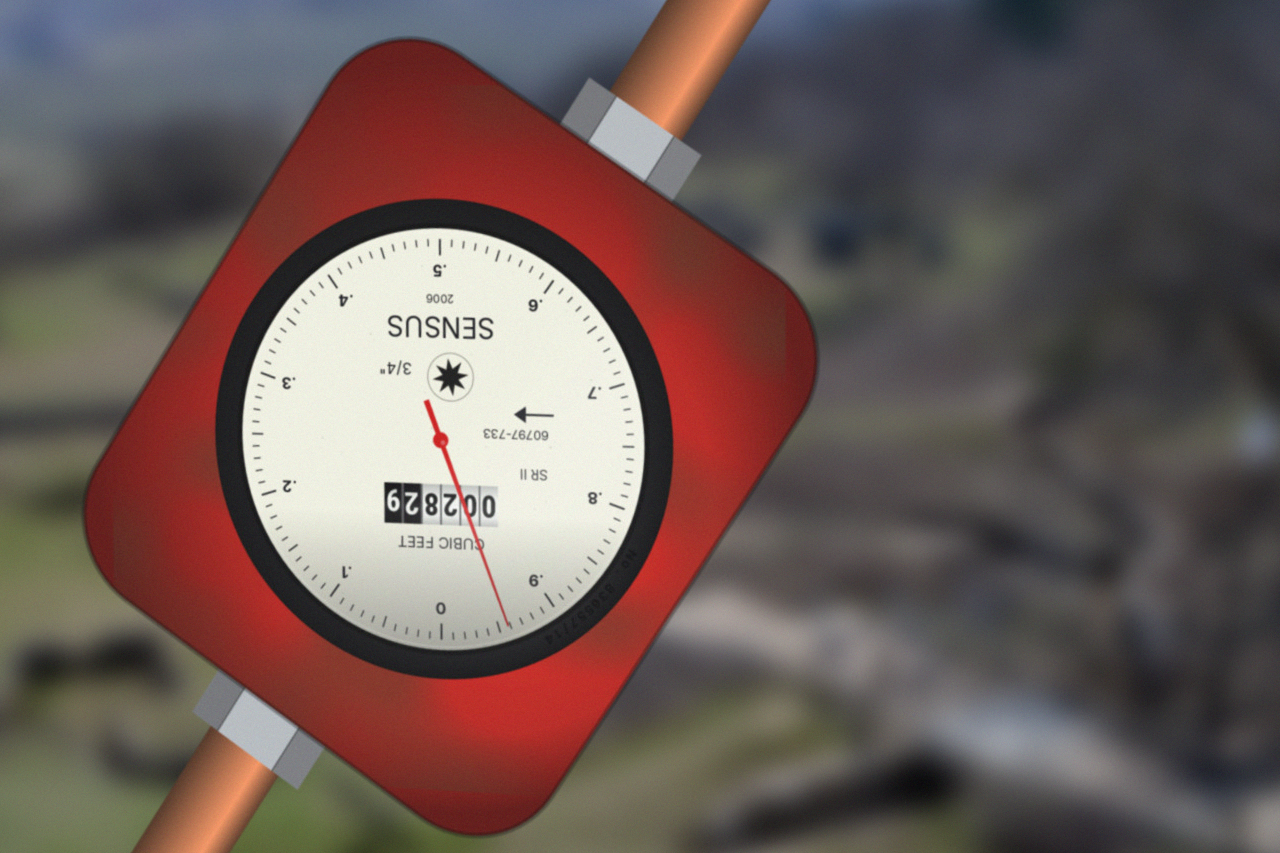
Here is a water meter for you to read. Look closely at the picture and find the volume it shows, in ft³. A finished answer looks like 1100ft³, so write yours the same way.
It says 2828.94ft³
